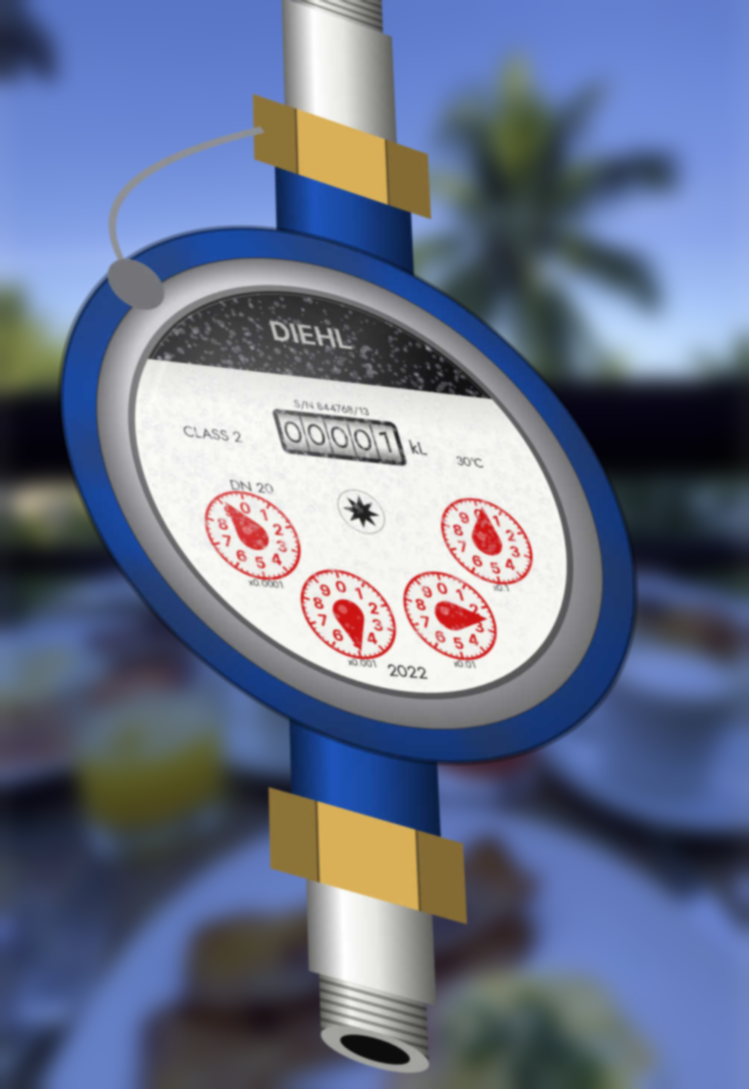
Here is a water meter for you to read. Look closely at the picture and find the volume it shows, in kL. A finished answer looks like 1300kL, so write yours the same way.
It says 1.0249kL
